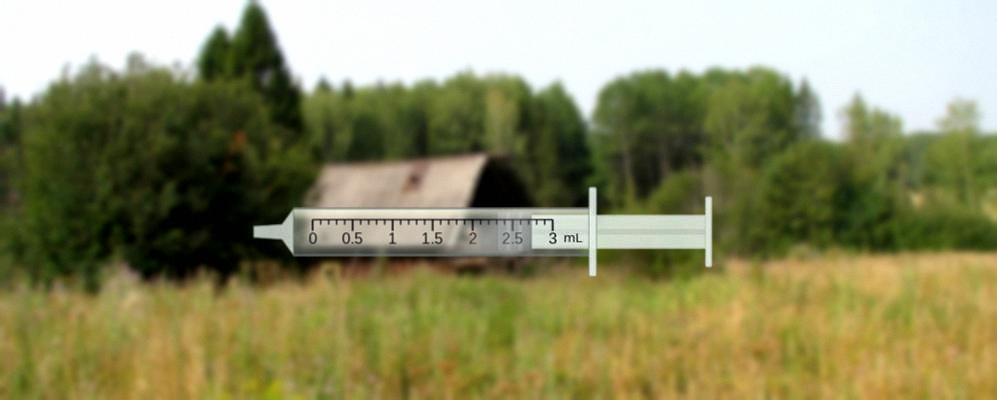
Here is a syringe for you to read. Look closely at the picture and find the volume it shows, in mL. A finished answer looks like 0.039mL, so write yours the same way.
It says 2.3mL
